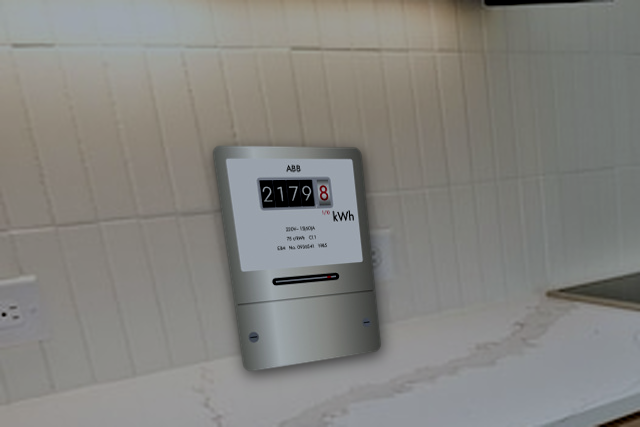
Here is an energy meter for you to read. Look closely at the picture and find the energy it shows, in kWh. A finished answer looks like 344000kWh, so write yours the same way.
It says 2179.8kWh
